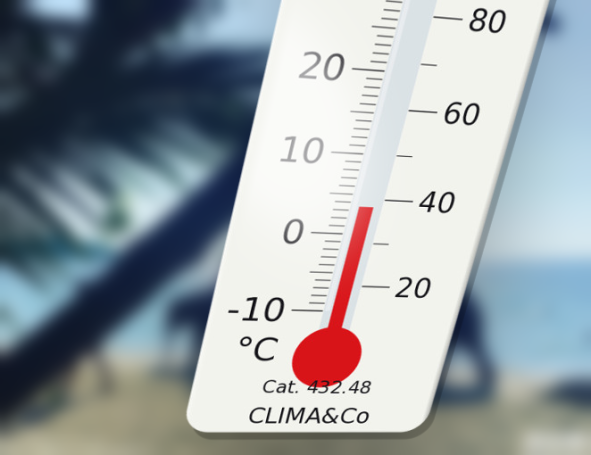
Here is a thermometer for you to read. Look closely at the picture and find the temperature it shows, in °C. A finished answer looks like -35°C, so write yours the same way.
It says 3.5°C
